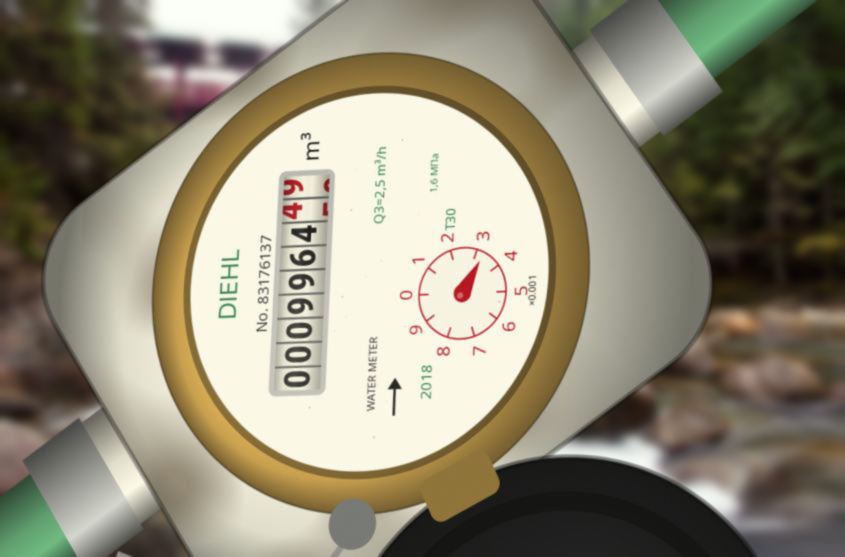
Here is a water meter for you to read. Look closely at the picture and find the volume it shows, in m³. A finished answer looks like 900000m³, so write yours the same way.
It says 9964.493m³
